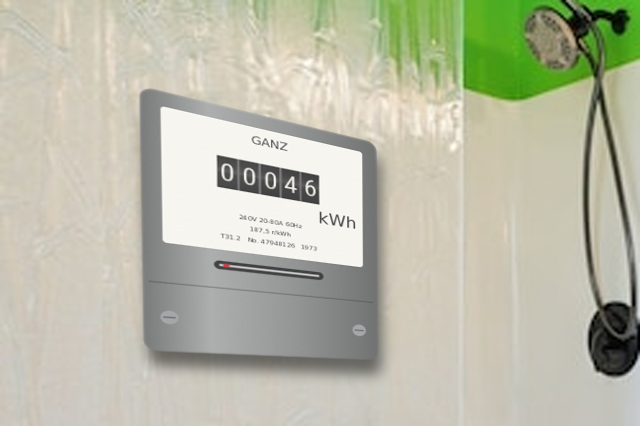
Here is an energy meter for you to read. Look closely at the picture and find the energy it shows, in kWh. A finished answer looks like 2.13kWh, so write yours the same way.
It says 46kWh
